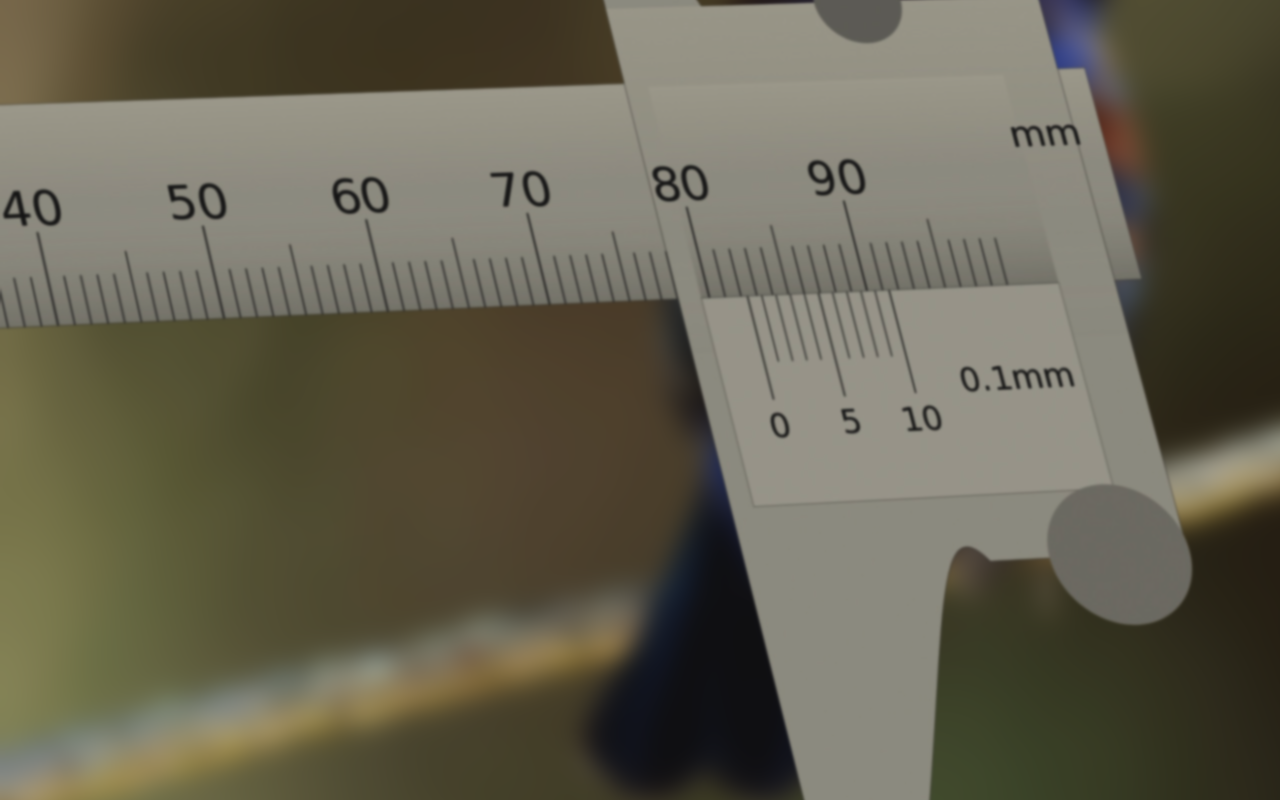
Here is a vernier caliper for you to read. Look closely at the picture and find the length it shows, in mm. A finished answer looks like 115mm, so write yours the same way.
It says 82.4mm
